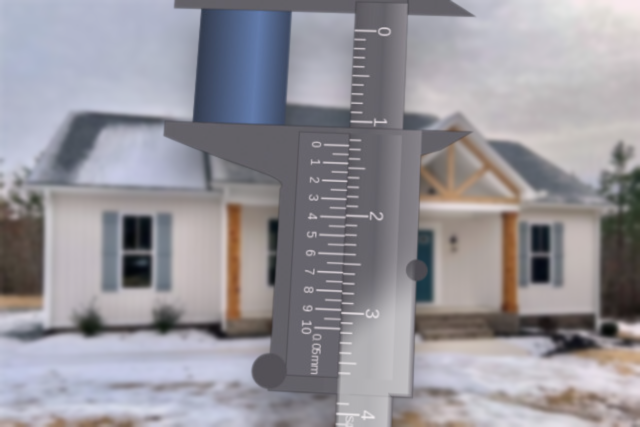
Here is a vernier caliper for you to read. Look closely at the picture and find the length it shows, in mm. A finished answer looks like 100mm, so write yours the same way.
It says 12.6mm
